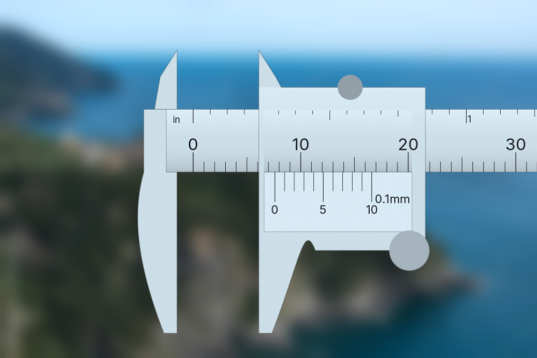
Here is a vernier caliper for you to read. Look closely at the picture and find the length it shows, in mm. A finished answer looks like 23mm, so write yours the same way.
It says 7.6mm
